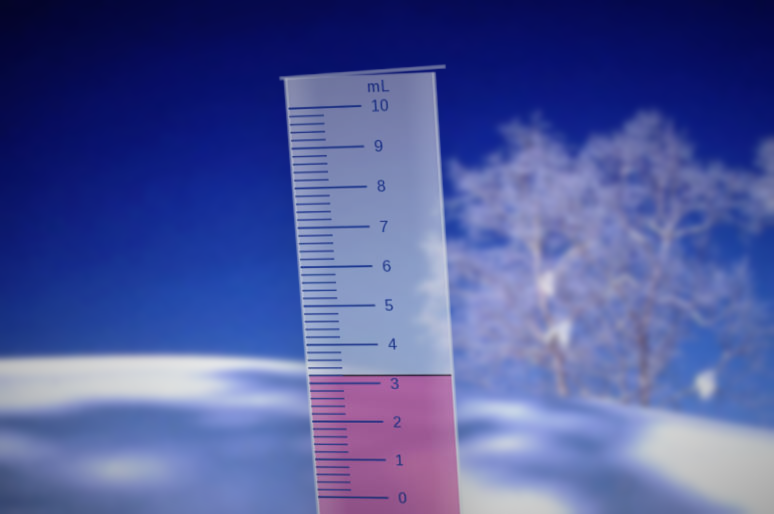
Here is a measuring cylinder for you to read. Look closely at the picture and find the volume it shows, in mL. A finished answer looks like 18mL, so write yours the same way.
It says 3.2mL
